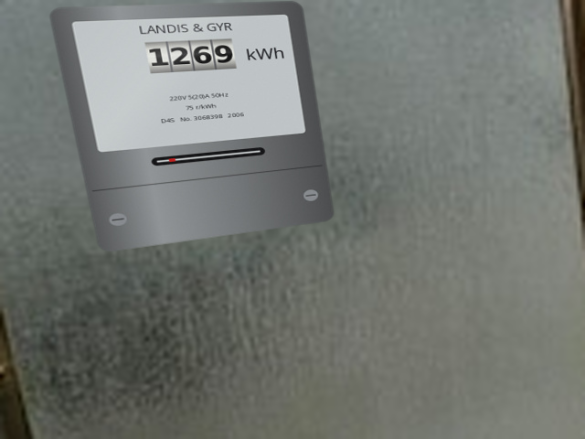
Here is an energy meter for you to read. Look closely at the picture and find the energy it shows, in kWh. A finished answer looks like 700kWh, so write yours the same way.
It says 1269kWh
